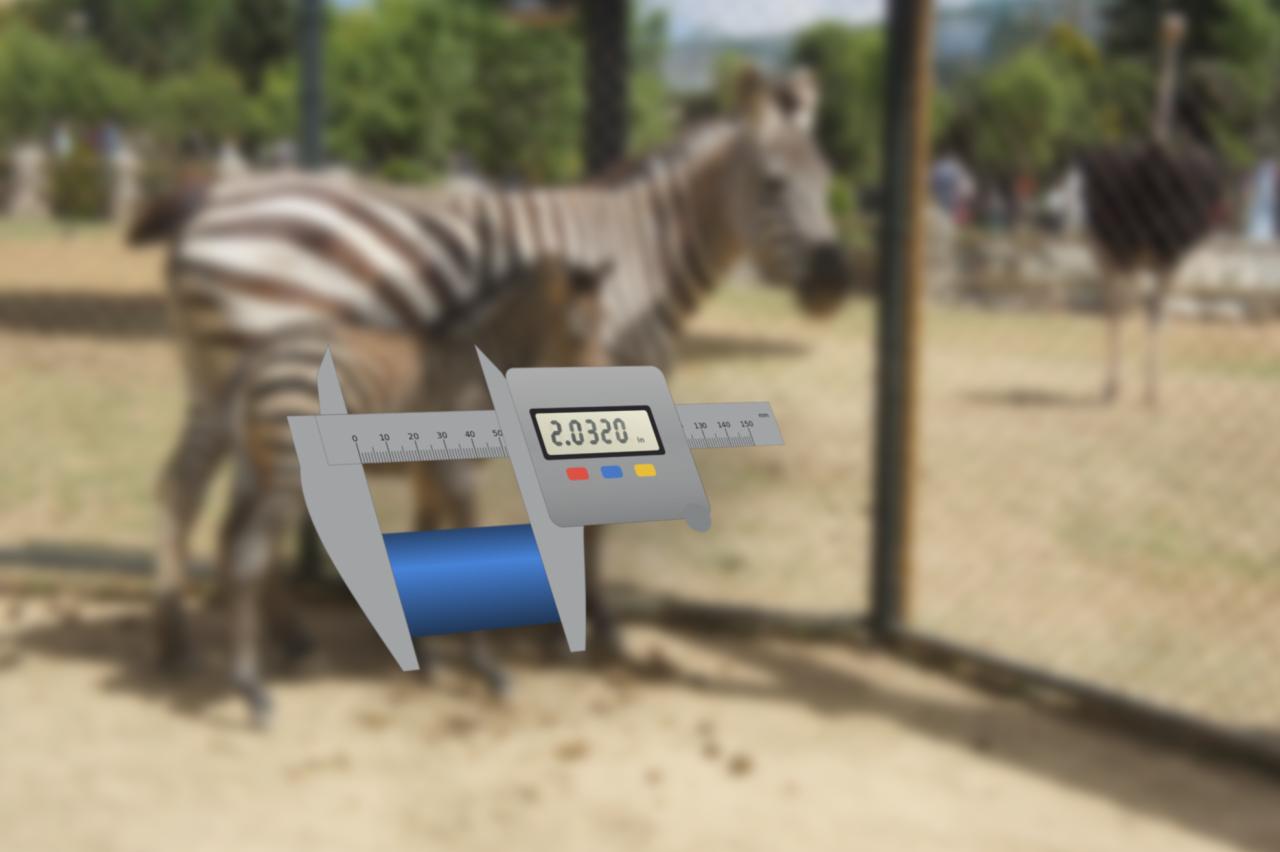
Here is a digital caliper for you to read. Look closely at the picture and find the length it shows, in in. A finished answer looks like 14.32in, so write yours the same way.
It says 2.0320in
